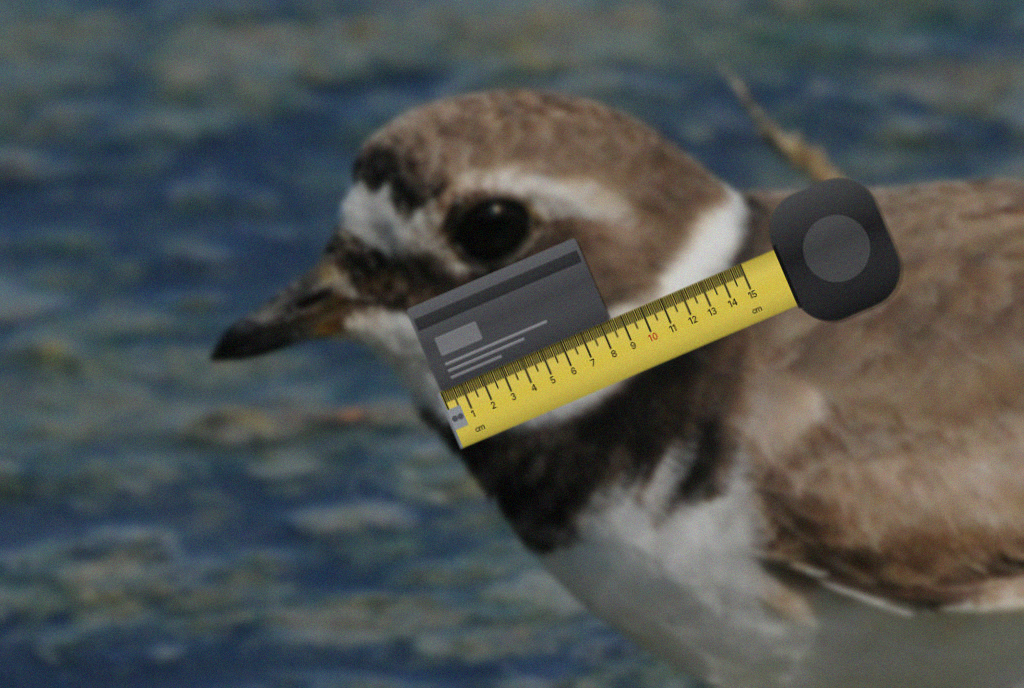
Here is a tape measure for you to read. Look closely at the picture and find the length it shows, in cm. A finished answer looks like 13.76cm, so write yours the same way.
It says 8.5cm
